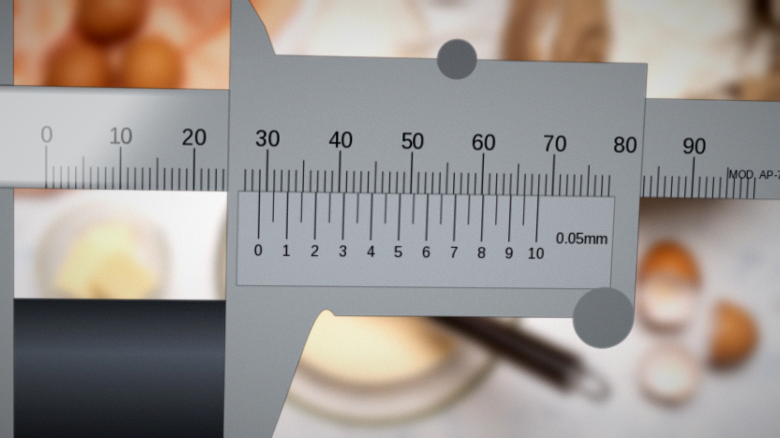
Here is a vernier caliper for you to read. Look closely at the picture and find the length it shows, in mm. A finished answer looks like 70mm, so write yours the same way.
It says 29.0mm
